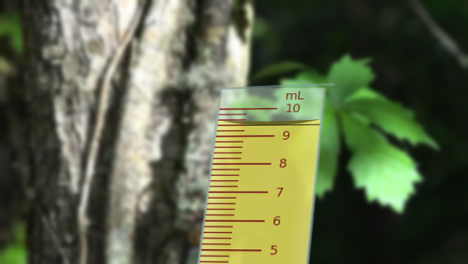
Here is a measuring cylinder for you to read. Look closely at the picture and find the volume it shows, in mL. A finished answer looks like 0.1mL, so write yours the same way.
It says 9.4mL
